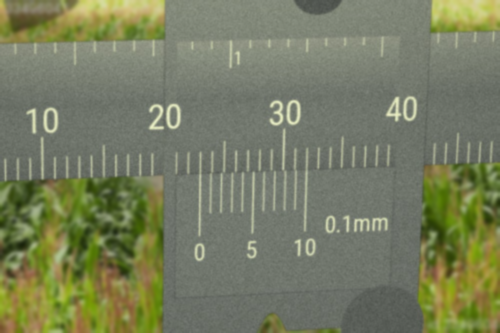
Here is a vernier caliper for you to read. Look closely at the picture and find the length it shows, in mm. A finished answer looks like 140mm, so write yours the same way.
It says 23.0mm
